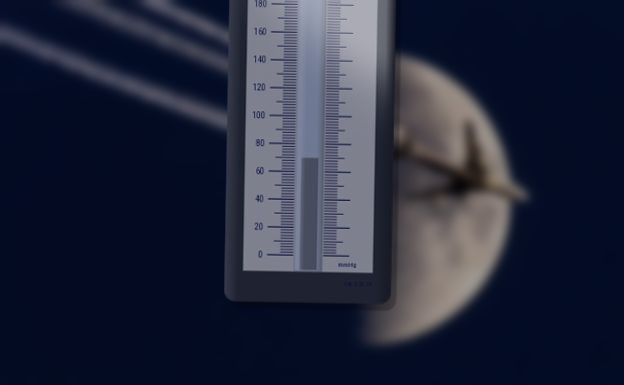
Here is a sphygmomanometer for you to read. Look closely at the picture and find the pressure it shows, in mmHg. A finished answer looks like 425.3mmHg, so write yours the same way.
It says 70mmHg
